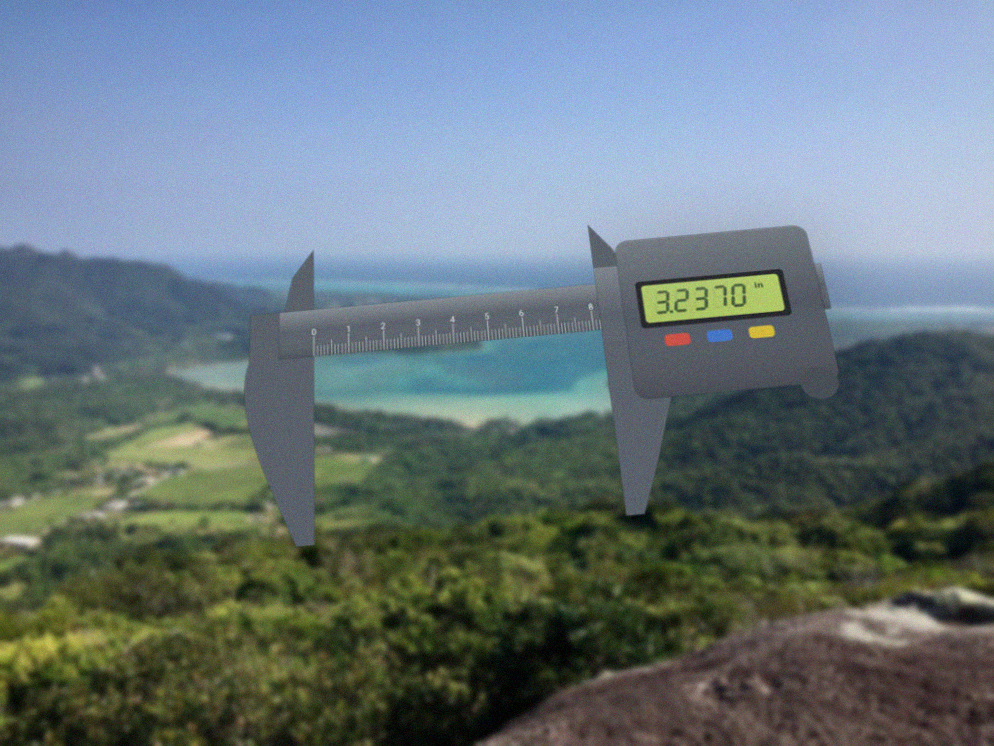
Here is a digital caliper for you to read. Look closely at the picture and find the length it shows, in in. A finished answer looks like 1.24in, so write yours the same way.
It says 3.2370in
